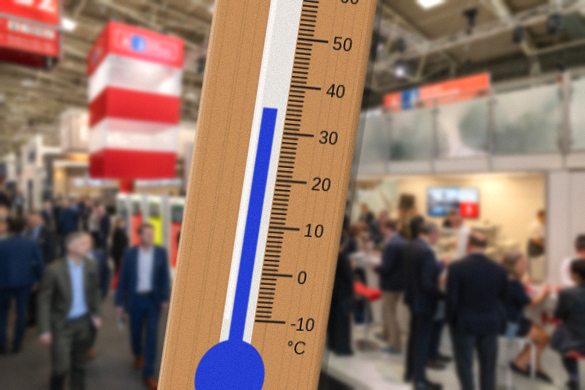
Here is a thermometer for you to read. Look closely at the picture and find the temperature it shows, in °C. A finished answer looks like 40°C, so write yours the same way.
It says 35°C
